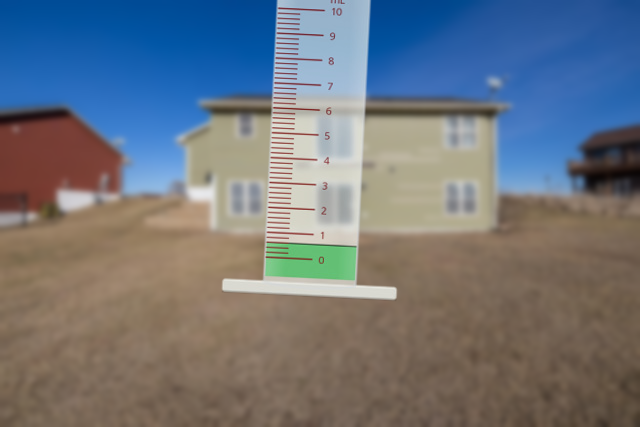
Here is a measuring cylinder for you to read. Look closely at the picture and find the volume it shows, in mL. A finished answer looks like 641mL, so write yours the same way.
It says 0.6mL
